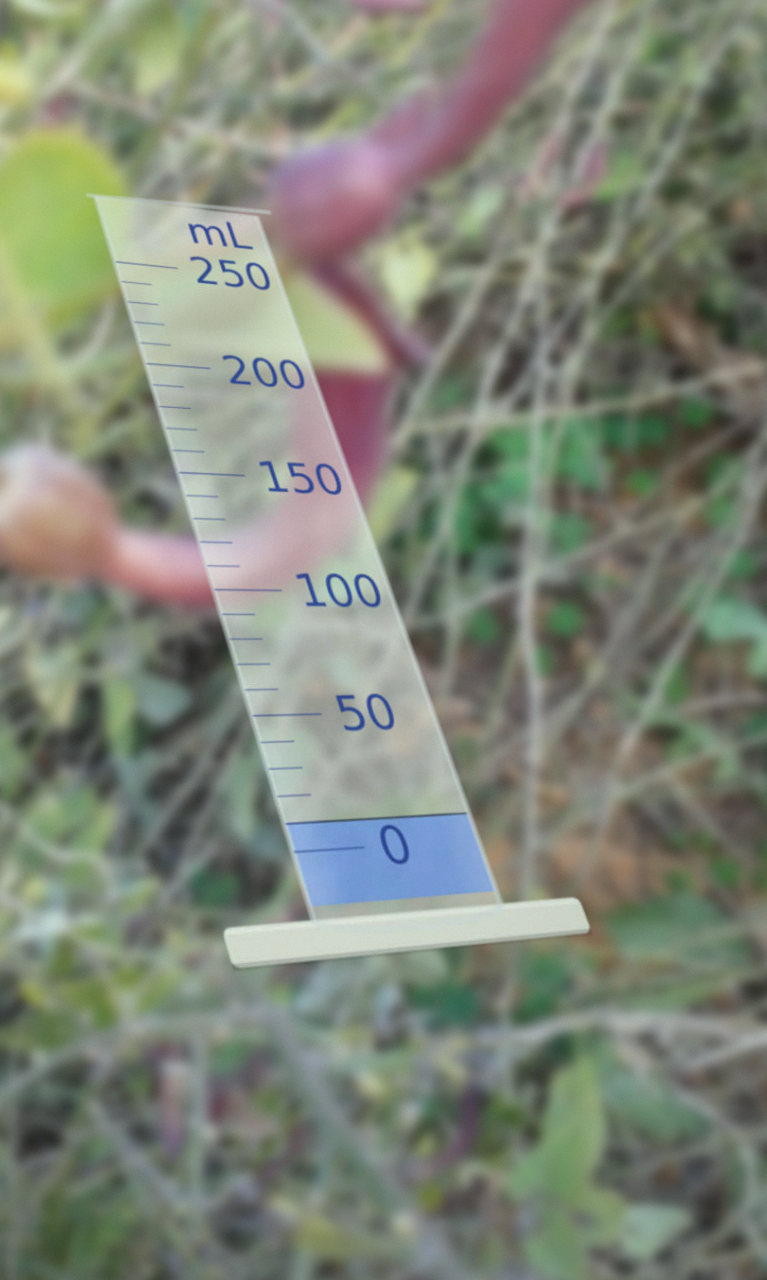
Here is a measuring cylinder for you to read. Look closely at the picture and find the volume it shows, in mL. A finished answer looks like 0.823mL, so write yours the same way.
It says 10mL
